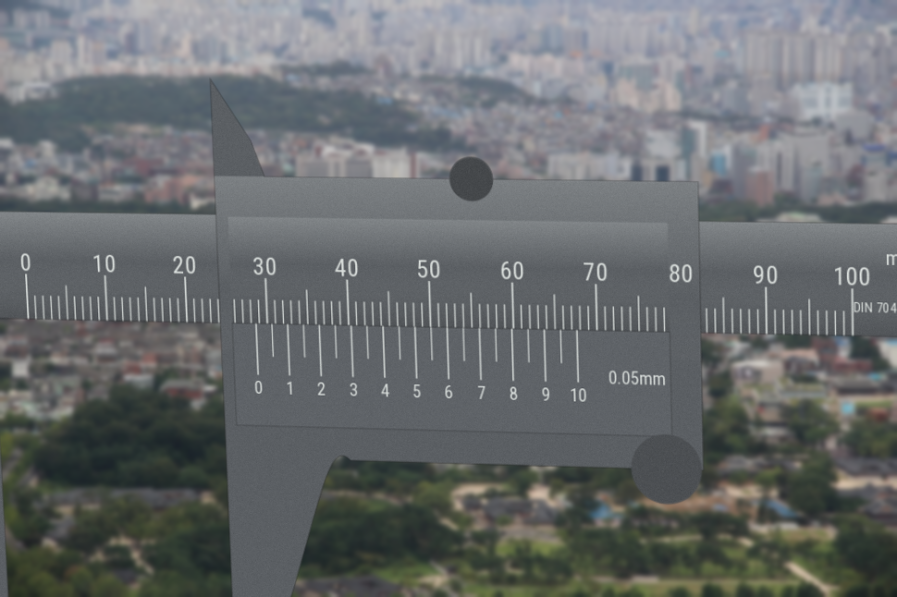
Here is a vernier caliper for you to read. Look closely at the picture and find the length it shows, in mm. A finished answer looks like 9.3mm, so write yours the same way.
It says 28.6mm
